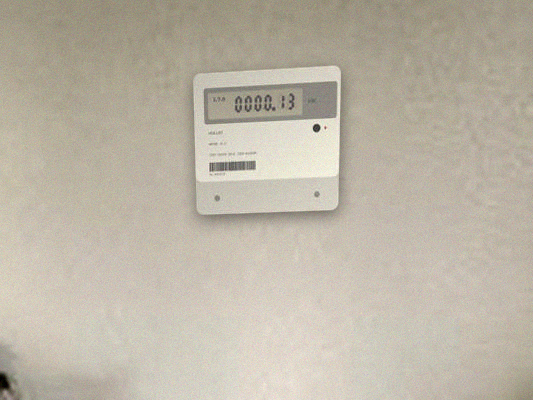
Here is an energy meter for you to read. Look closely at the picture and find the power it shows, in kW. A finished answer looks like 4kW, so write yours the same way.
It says 0.13kW
